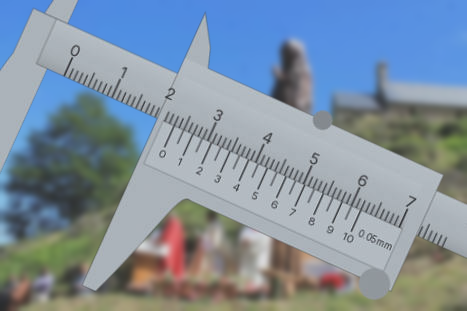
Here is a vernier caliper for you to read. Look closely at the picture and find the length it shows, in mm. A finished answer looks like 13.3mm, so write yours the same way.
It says 23.0mm
